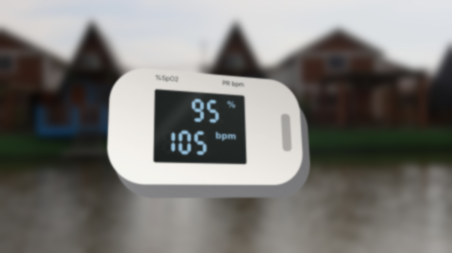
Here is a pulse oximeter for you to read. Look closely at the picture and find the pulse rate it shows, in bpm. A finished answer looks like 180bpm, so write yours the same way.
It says 105bpm
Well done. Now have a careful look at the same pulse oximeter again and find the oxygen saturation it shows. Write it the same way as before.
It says 95%
